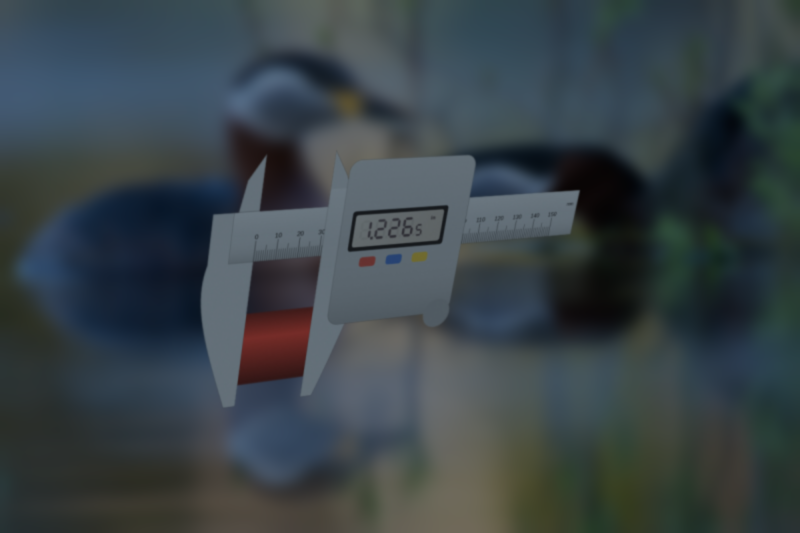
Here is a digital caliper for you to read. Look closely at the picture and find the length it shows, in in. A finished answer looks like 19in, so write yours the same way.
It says 1.2265in
